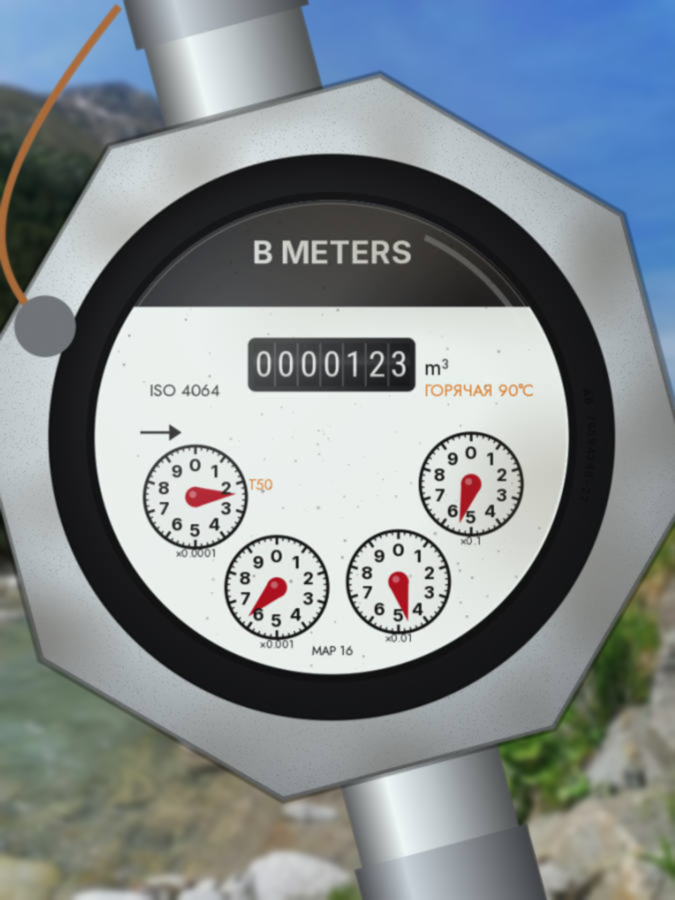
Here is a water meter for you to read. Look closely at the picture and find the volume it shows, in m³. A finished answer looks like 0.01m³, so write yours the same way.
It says 123.5462m³
